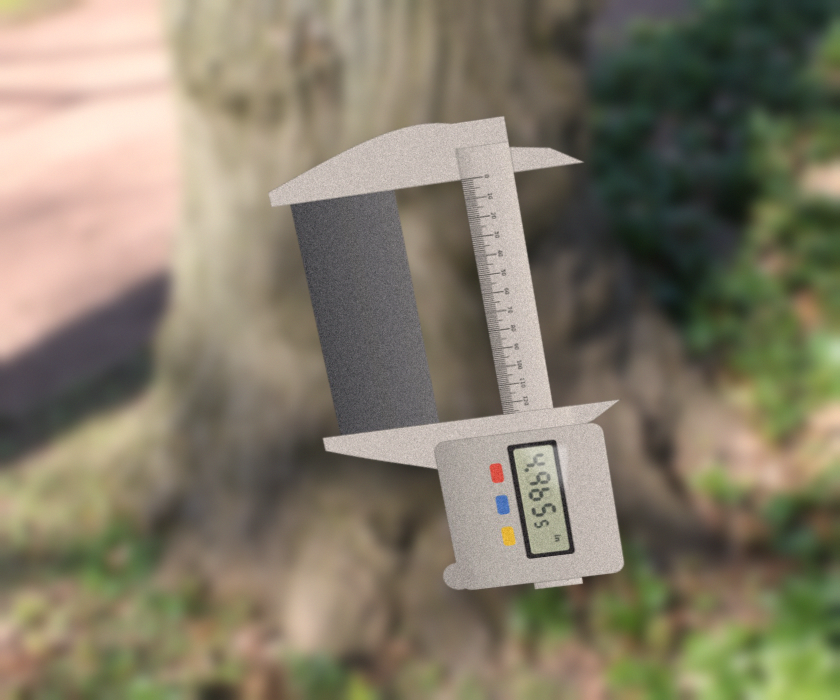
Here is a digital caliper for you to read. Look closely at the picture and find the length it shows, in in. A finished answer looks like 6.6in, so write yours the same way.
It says 4.9655in
